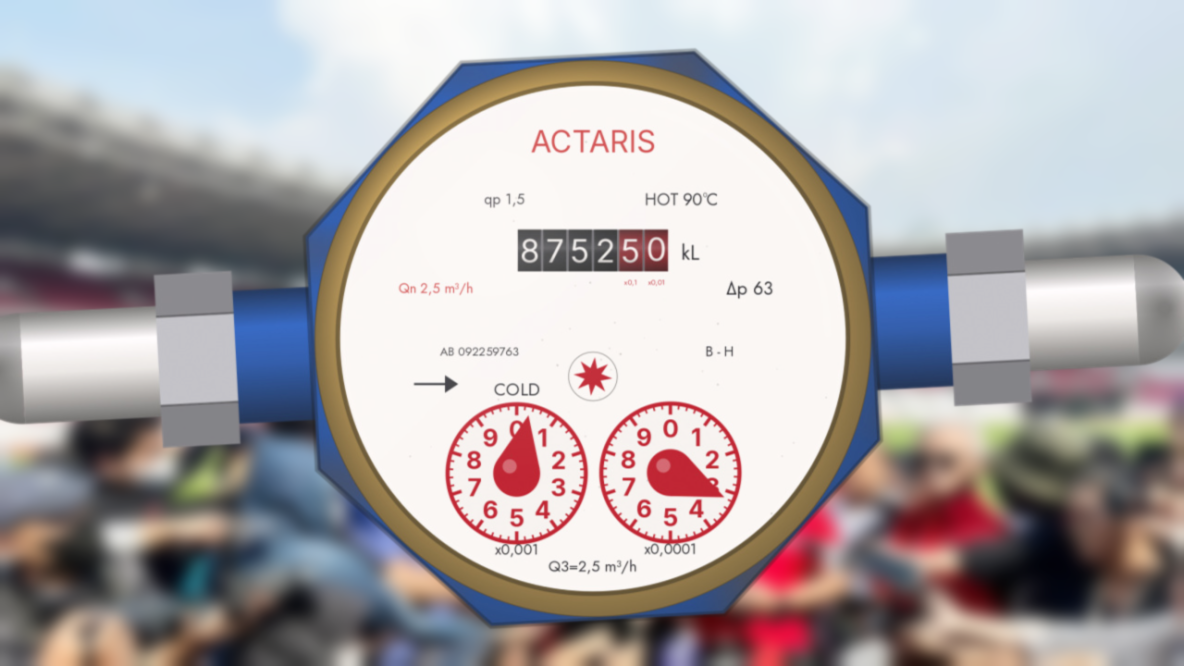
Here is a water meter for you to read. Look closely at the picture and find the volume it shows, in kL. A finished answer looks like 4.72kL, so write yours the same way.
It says 8752.5003kL
